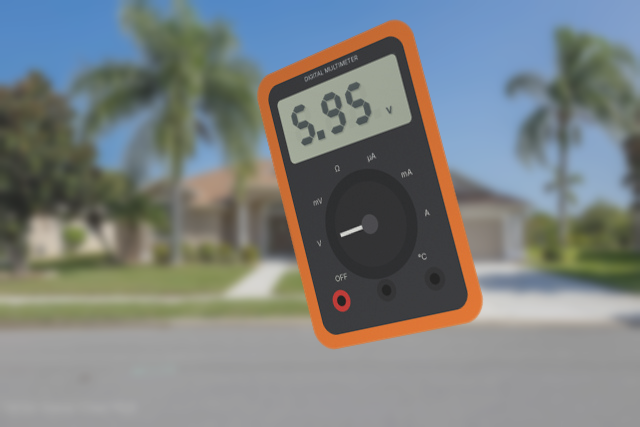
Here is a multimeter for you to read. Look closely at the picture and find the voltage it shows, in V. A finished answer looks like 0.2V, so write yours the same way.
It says 5.95V
